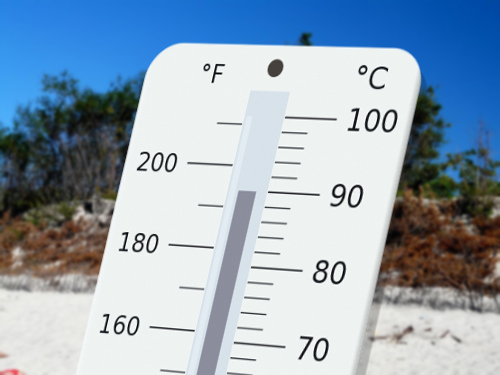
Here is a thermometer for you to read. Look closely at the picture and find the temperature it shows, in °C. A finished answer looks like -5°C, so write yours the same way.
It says 90°C
